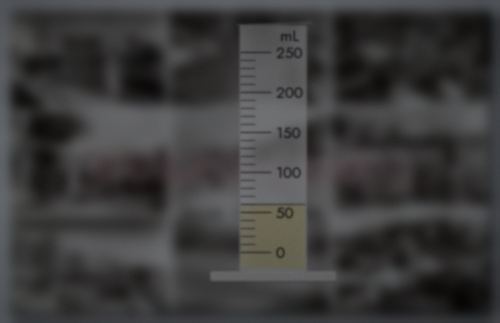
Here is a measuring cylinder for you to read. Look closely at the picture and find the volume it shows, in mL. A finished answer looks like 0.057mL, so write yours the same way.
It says 60mL
